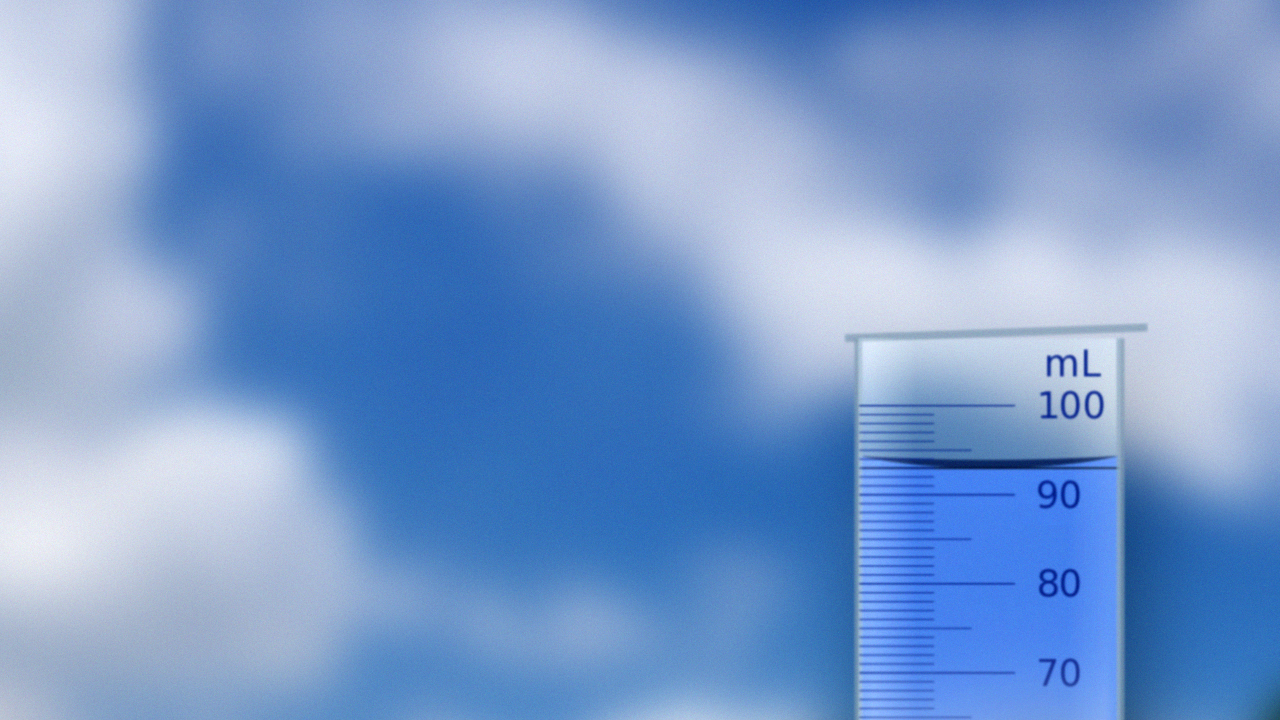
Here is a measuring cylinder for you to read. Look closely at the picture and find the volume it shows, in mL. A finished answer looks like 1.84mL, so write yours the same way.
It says 93mL
